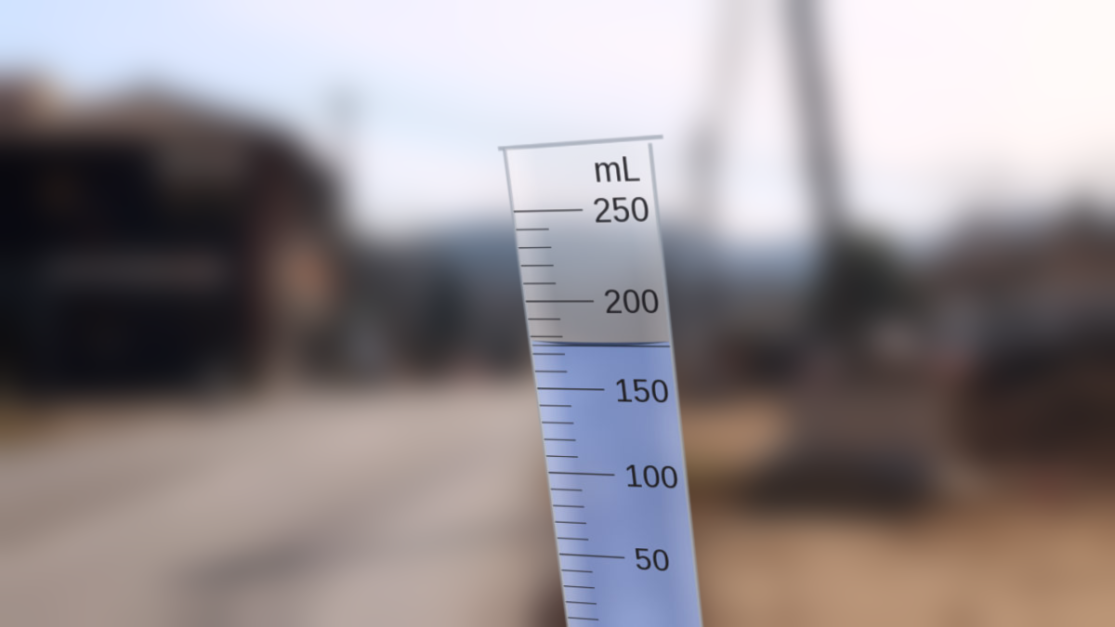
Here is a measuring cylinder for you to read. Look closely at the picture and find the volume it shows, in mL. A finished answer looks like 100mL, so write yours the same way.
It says 175mL
